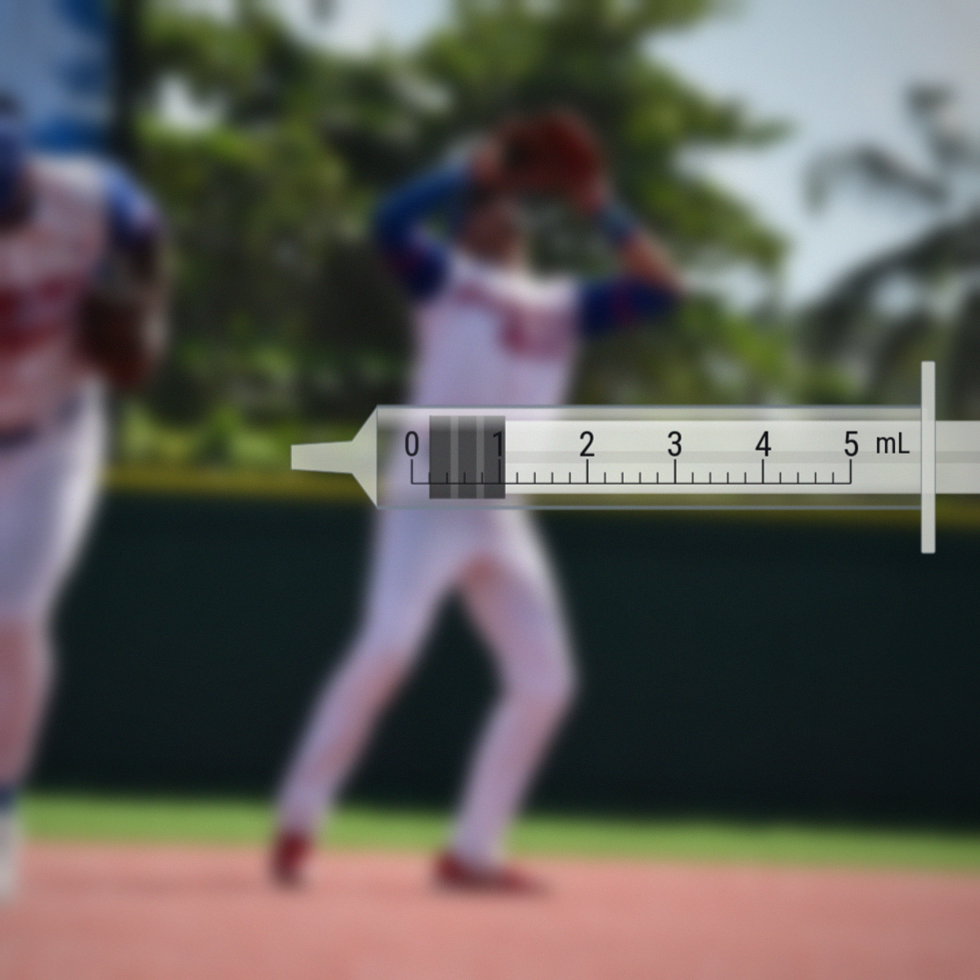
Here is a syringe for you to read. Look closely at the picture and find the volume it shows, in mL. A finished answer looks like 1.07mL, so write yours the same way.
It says 0.2mL
